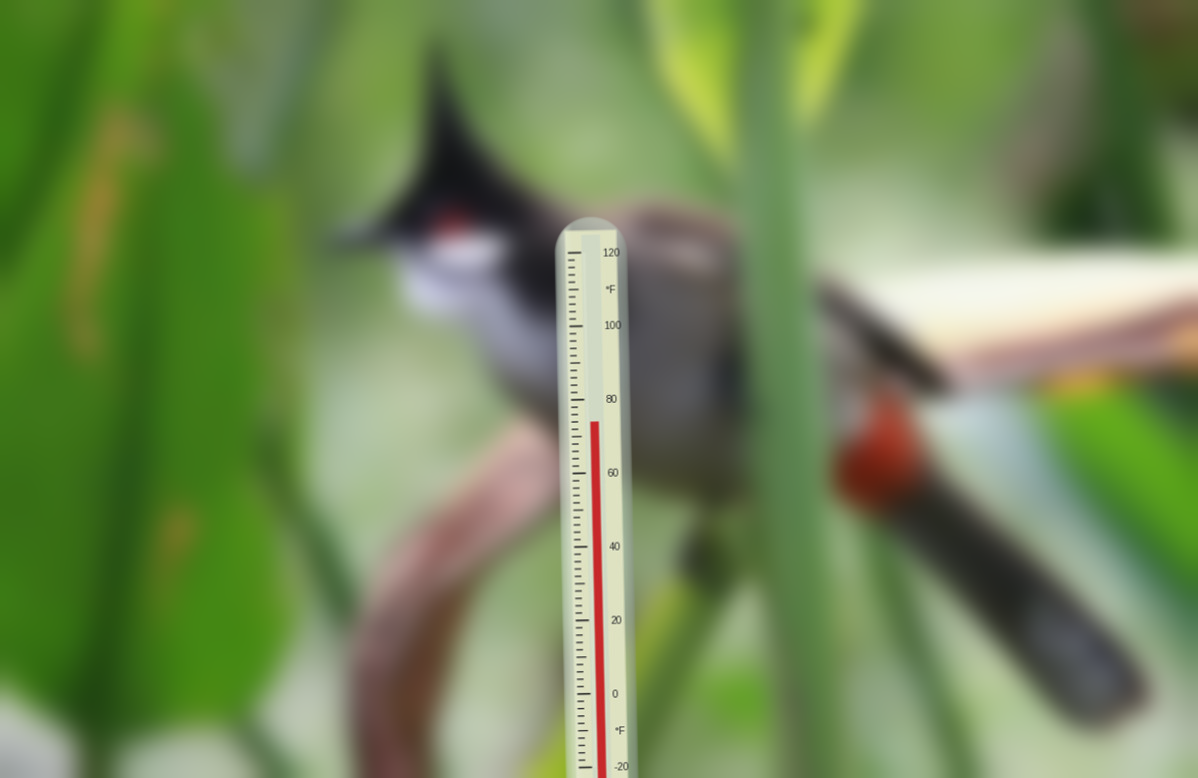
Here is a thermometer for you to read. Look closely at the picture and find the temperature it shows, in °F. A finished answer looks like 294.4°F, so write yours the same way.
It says 74°F
